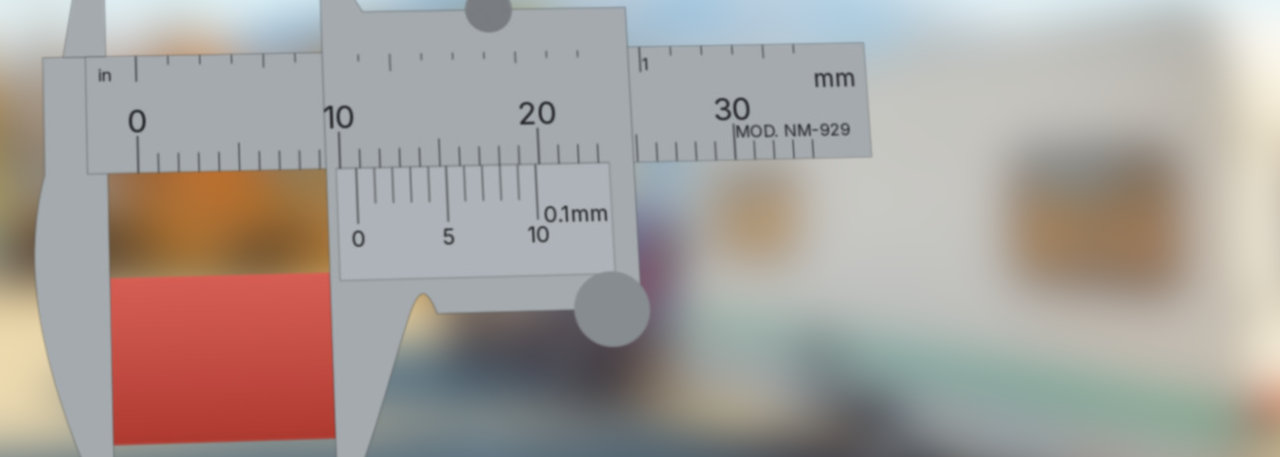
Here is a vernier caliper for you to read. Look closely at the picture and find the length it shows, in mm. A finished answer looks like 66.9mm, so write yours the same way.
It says 10.8mm
